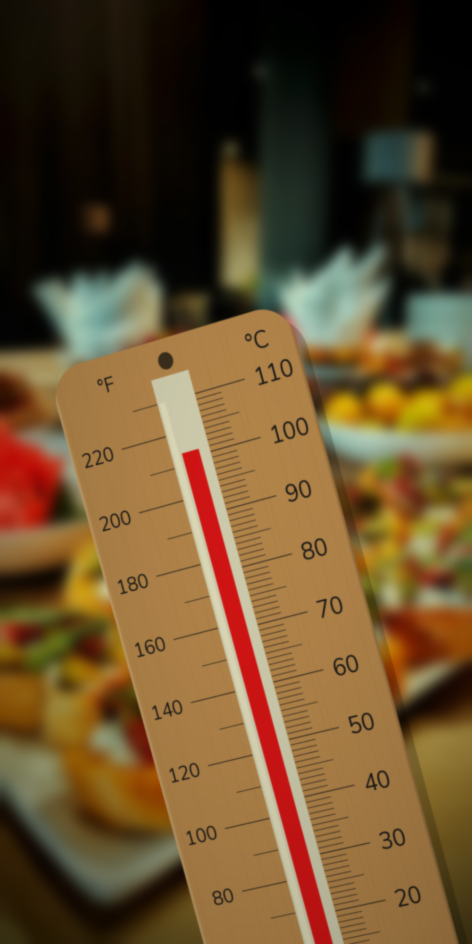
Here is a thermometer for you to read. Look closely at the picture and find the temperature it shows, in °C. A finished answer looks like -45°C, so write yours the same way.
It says 101°C
